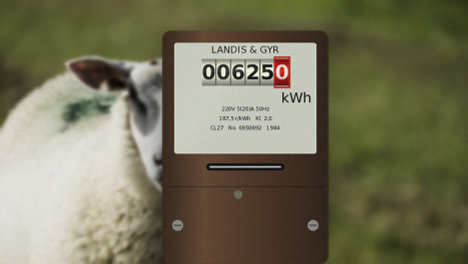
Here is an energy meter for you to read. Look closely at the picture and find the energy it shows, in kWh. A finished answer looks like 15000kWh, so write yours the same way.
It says 625.0kWh
